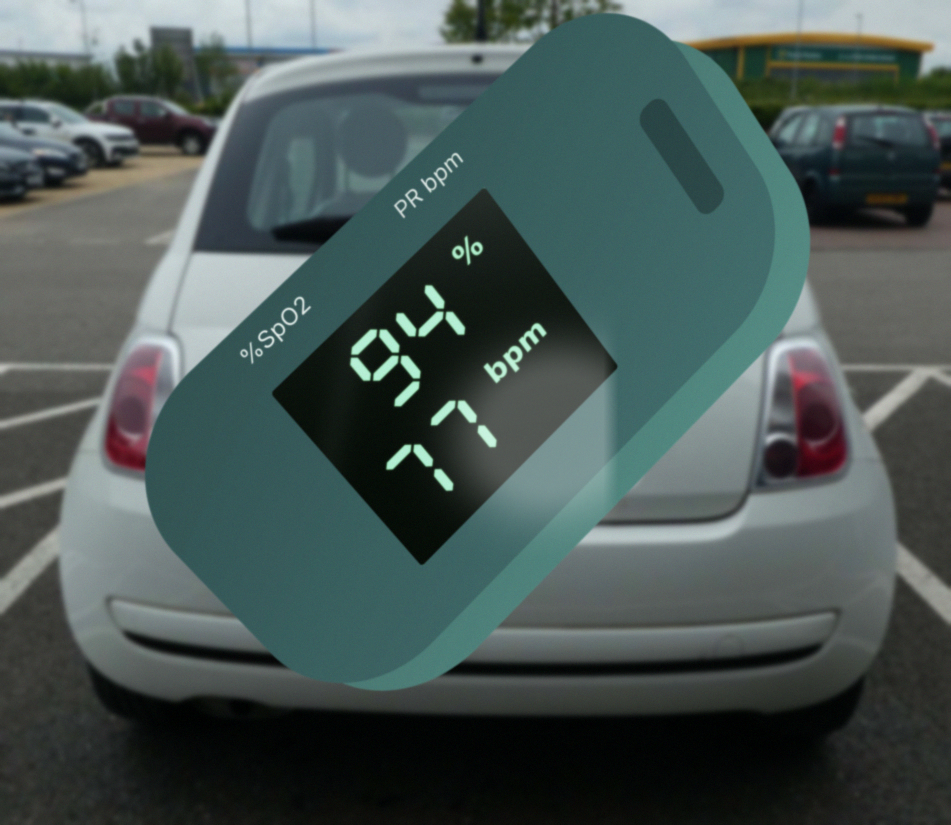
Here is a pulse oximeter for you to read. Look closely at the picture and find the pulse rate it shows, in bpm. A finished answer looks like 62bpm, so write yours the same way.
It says 77bpm
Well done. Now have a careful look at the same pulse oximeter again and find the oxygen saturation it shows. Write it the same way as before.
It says 94%
